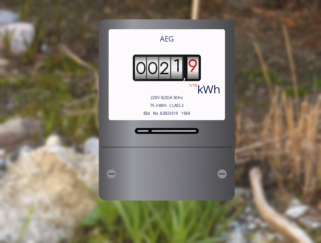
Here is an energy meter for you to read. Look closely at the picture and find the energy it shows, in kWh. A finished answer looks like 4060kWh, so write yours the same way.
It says 21.9kWh
